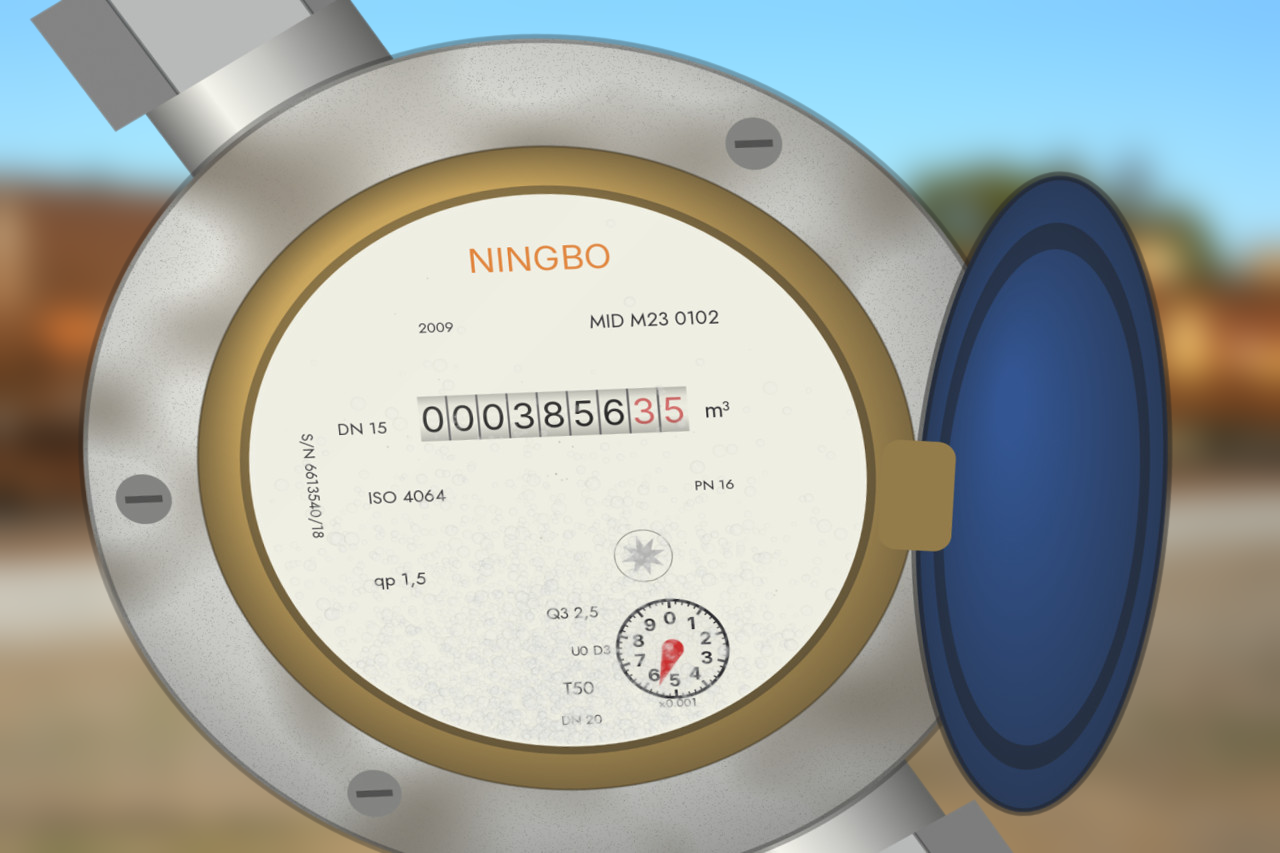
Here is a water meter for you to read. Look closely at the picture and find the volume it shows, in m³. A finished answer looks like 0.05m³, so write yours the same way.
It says 3856.355m³
